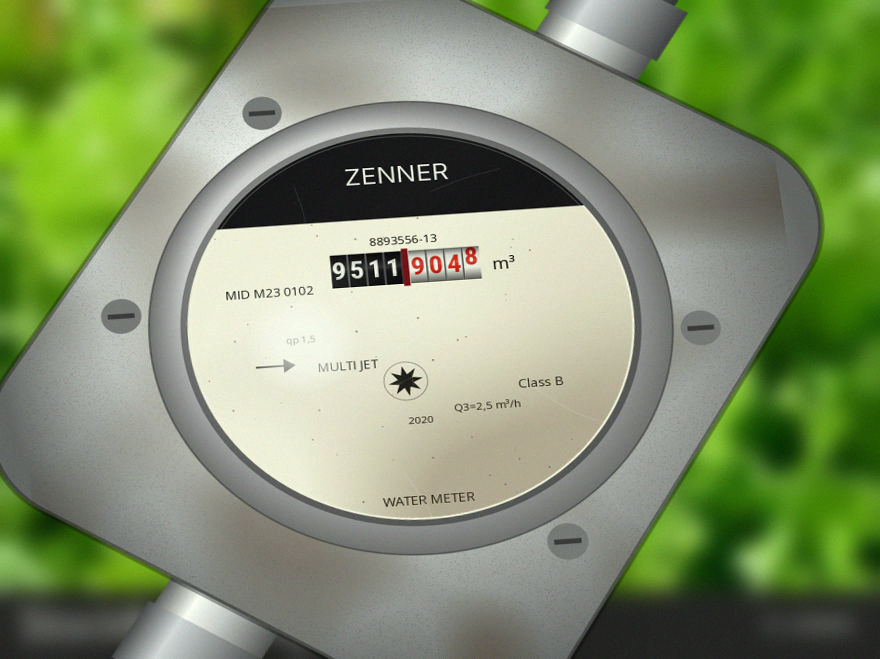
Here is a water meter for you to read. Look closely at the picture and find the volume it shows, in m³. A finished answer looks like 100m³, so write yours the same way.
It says 9511.9048m³
